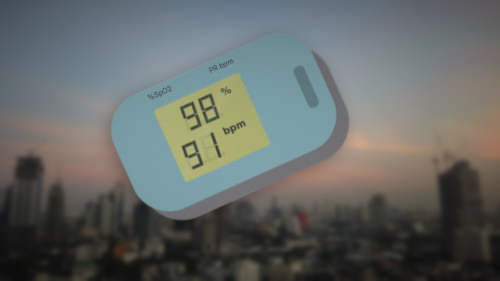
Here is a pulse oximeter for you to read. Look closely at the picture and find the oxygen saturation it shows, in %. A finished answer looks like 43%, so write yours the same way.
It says 98%
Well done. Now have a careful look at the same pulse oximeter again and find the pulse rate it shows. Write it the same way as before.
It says 91bpm
